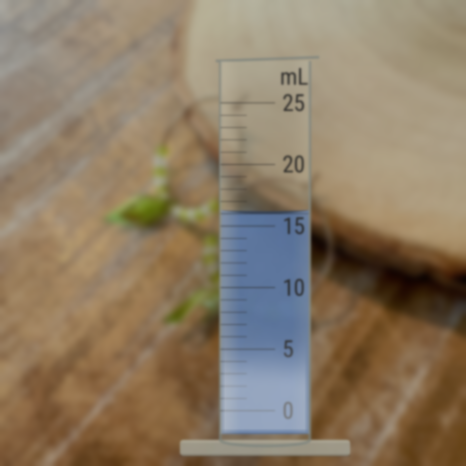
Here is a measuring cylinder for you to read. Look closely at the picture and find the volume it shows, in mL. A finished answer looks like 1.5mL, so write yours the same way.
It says 16mL
